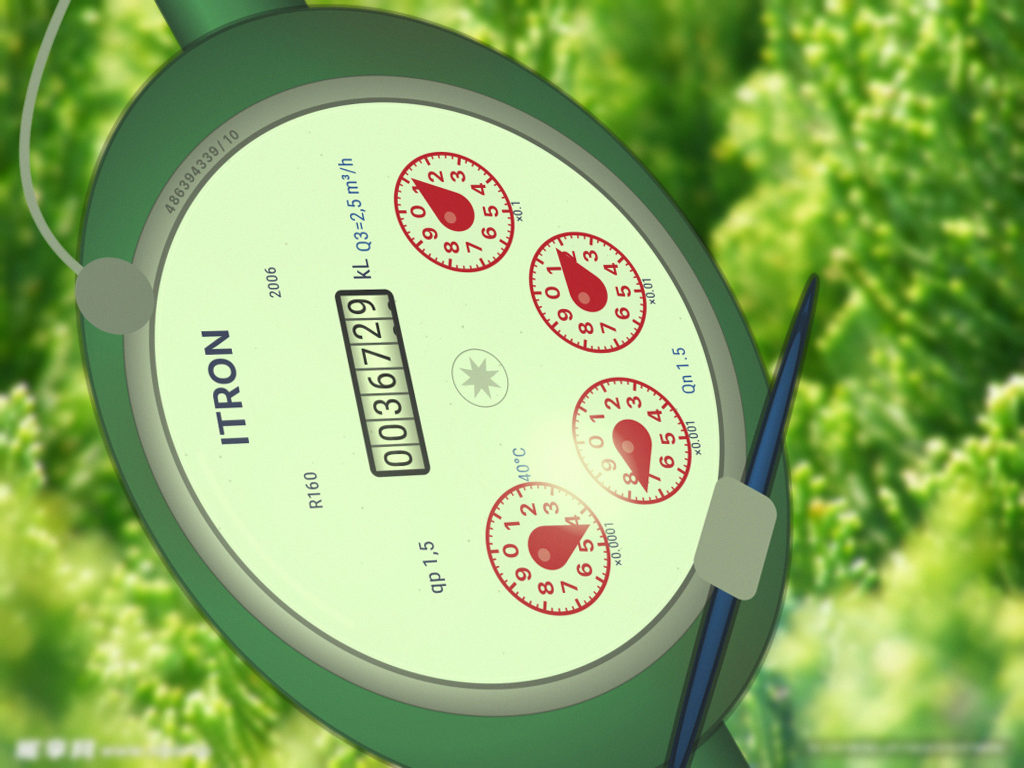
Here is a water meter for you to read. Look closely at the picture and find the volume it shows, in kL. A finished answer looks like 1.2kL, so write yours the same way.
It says 36729.1174kL
